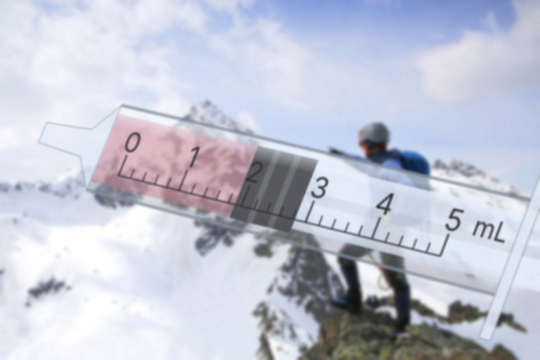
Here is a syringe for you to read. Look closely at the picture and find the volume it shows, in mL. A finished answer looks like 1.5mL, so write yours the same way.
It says 1.9mL
